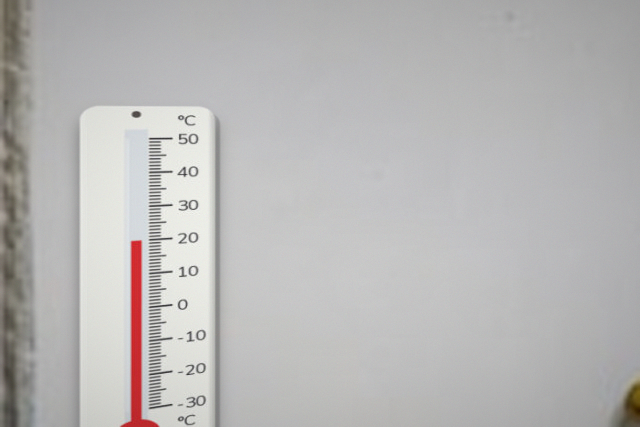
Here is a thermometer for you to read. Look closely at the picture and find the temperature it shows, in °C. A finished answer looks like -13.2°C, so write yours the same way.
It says 20°C
